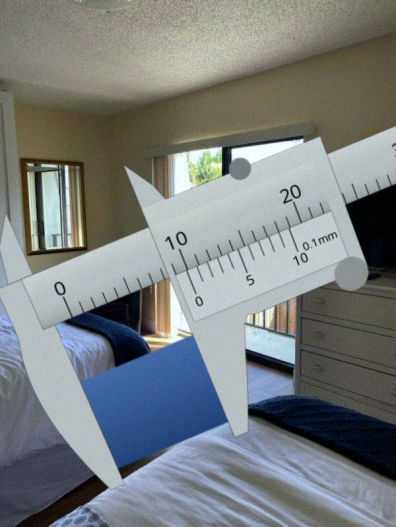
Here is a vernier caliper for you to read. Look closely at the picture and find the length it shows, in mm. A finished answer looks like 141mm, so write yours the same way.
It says 9.9mm
